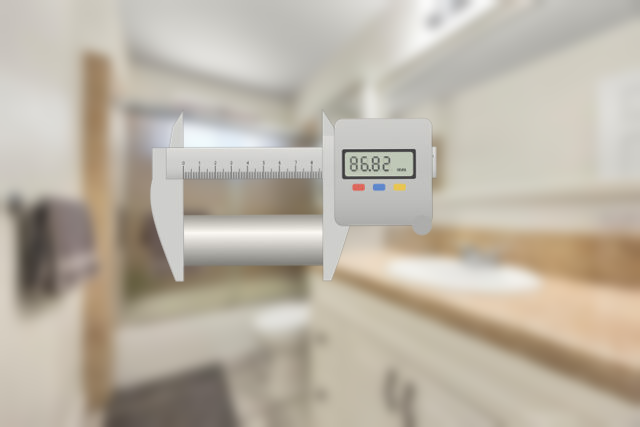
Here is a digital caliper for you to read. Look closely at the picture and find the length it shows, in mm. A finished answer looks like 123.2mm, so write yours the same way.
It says 86.82mm
